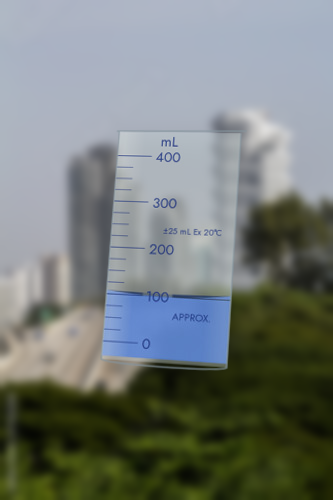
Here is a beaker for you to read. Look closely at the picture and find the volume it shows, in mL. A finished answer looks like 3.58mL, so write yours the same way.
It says 100mL
